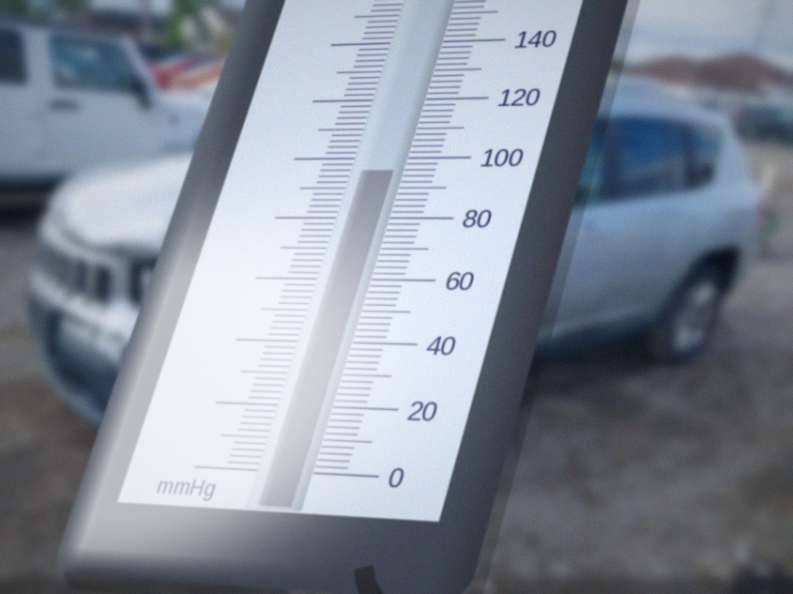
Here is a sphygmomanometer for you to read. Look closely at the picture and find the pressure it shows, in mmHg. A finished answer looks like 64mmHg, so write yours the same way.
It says 96mmHg
